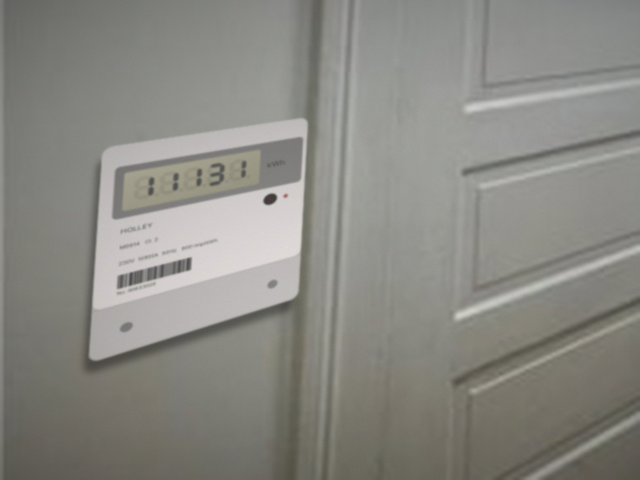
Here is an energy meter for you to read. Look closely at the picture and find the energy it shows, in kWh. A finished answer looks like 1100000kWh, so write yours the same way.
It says 11131kWh
